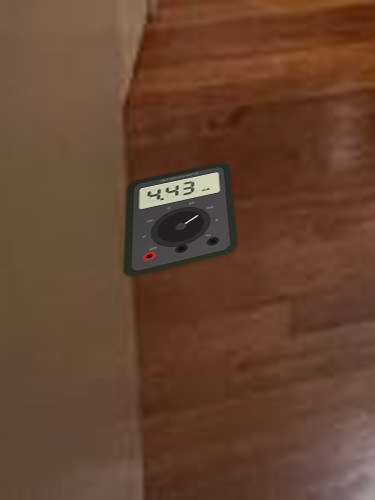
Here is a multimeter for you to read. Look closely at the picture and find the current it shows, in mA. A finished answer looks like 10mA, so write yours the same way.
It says 4.43mA
